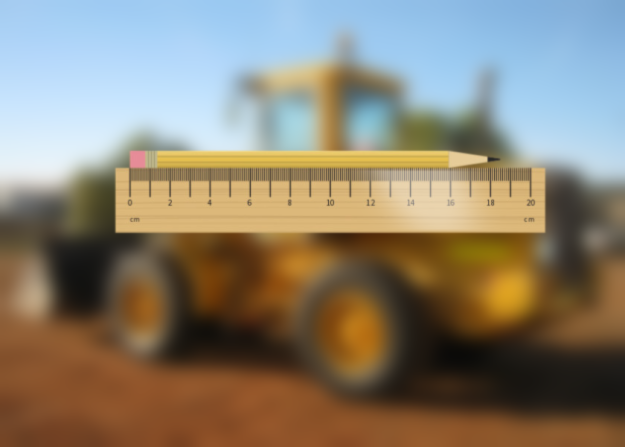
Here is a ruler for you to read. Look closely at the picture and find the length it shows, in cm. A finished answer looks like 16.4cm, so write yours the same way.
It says 18.5cm
